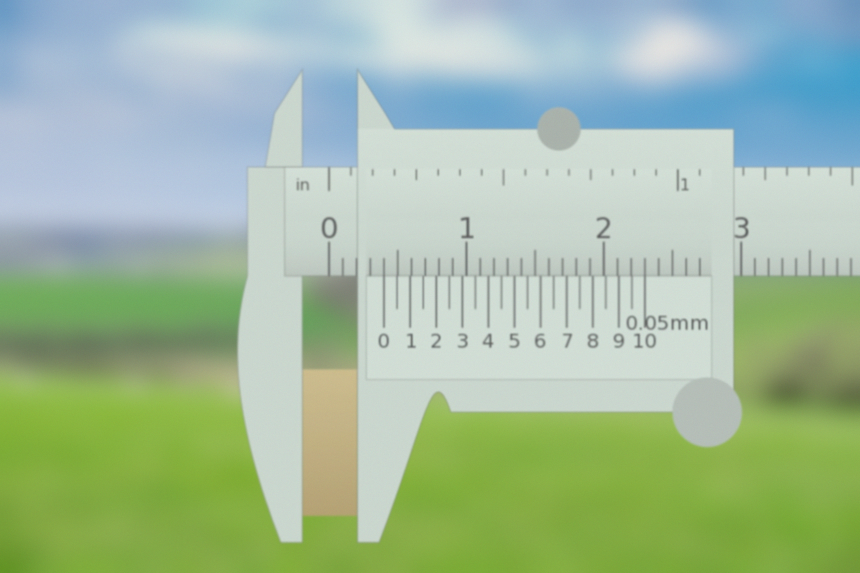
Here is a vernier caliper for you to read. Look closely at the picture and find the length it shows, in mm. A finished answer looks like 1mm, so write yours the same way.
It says 4.0mm
